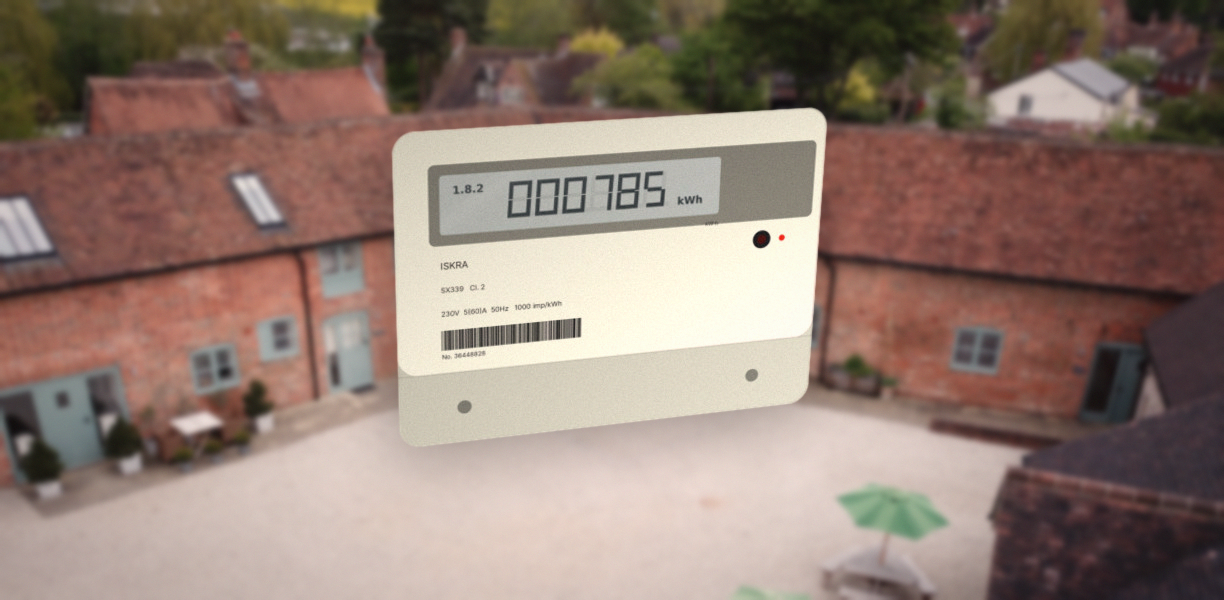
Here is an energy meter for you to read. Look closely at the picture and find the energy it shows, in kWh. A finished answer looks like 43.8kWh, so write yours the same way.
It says 785kWh
